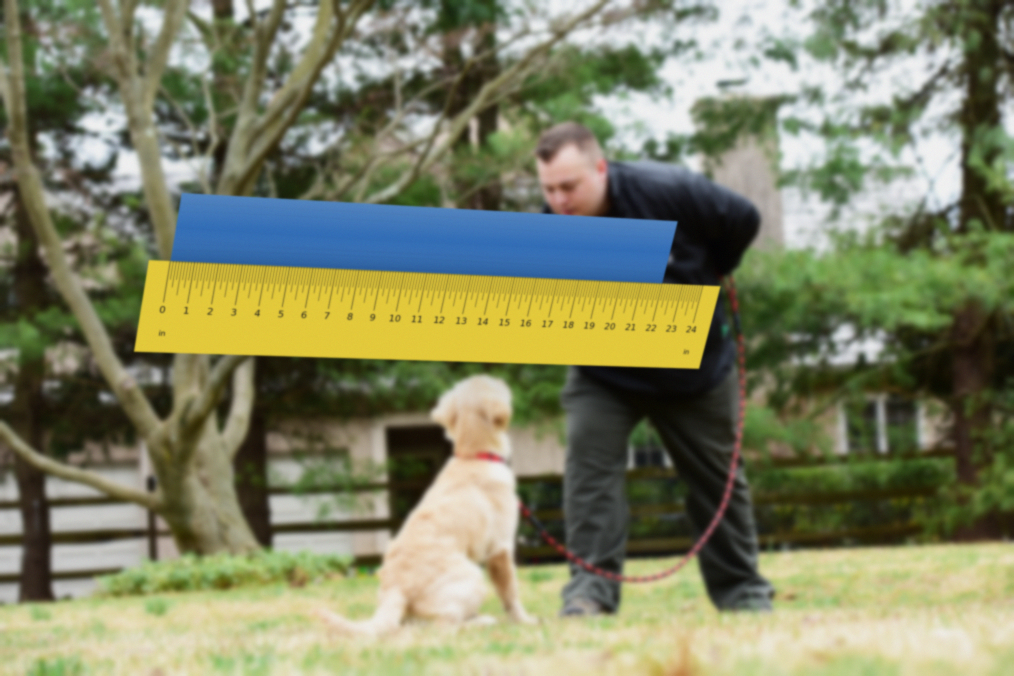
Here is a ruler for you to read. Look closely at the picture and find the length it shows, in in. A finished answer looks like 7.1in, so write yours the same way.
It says 22in
